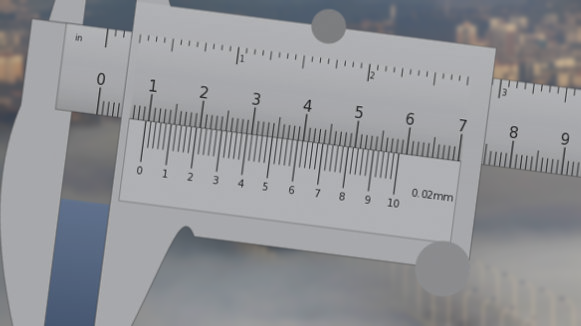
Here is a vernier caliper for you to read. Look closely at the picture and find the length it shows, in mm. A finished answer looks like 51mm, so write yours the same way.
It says 9.5mm
